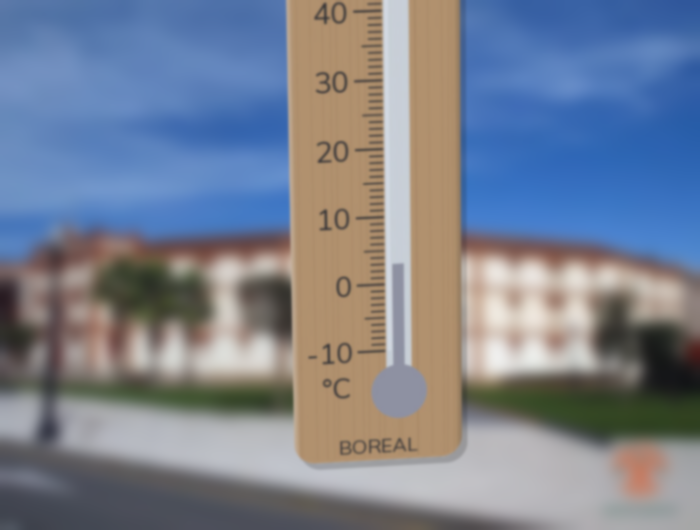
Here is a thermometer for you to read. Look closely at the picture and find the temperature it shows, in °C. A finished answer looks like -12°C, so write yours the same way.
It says 3°C
